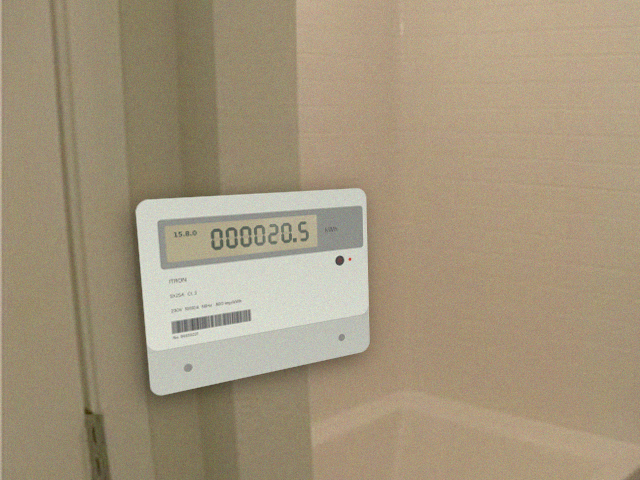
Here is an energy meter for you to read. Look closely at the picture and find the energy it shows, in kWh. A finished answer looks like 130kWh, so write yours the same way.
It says 20.5kWh
